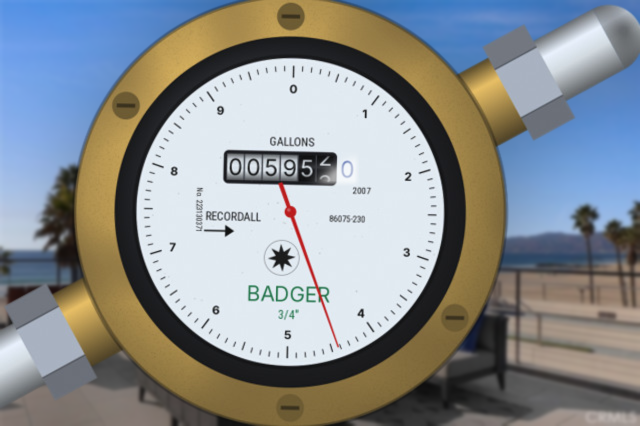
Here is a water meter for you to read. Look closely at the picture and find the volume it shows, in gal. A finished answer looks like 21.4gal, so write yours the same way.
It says 59524.4gal
